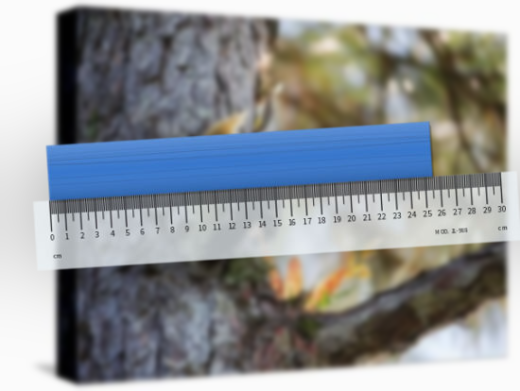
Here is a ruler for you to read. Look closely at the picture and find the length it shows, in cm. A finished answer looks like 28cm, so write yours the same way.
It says 25.5cm
